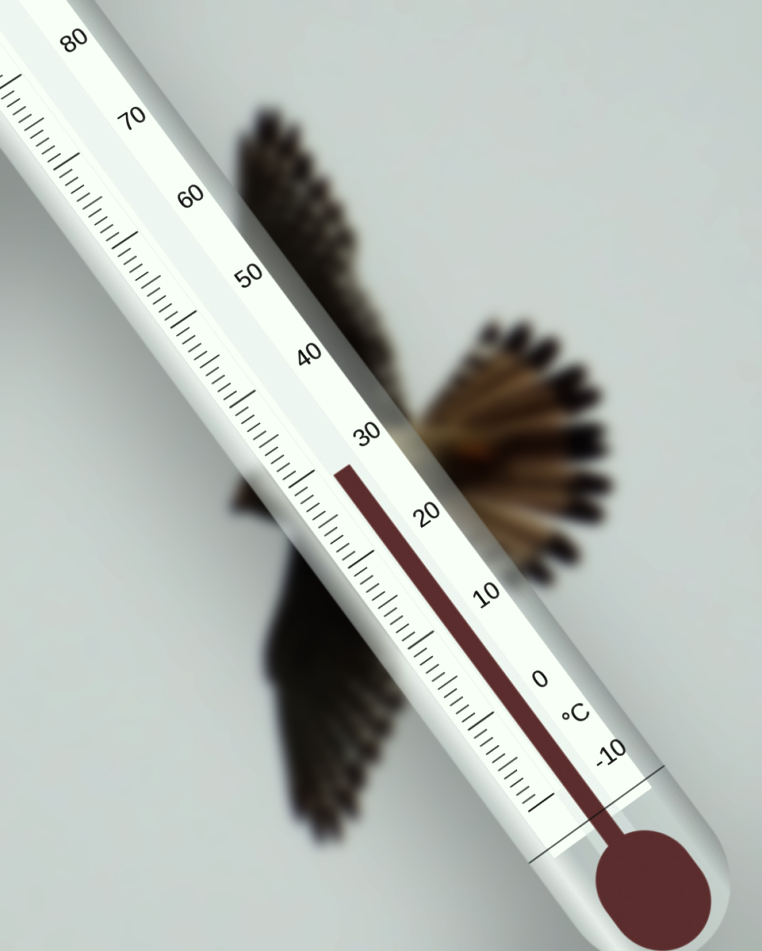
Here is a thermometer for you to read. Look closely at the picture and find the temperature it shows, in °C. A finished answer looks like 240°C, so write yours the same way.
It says 28.5°C
